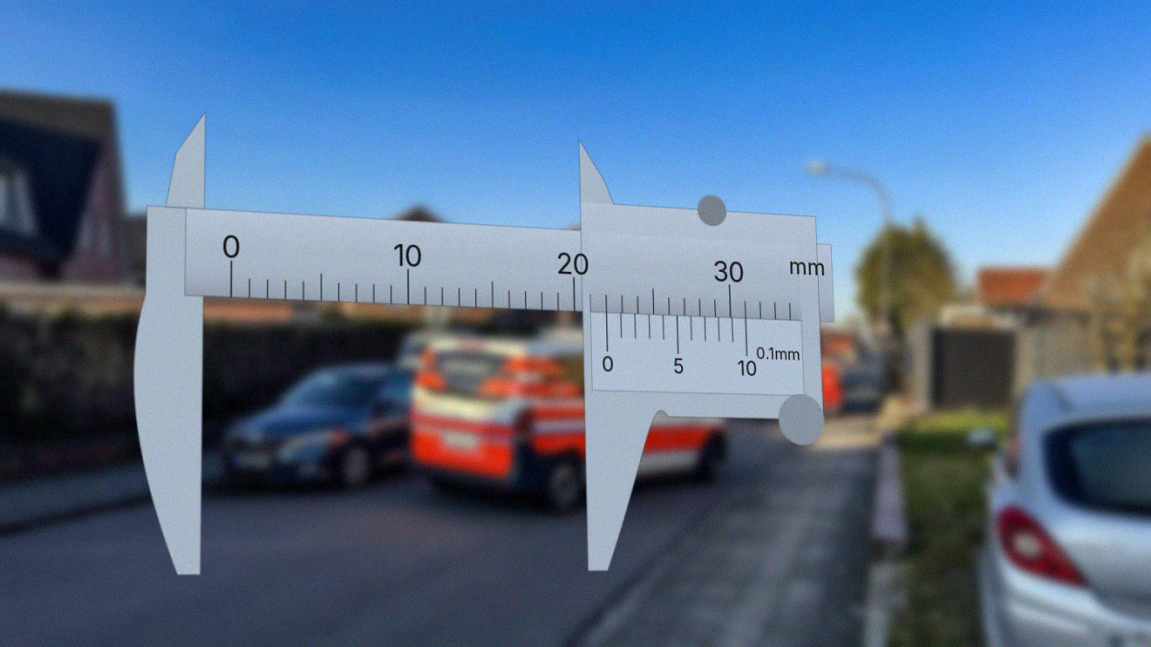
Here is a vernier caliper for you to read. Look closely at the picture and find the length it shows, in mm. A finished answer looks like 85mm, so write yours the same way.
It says 22.0mm
